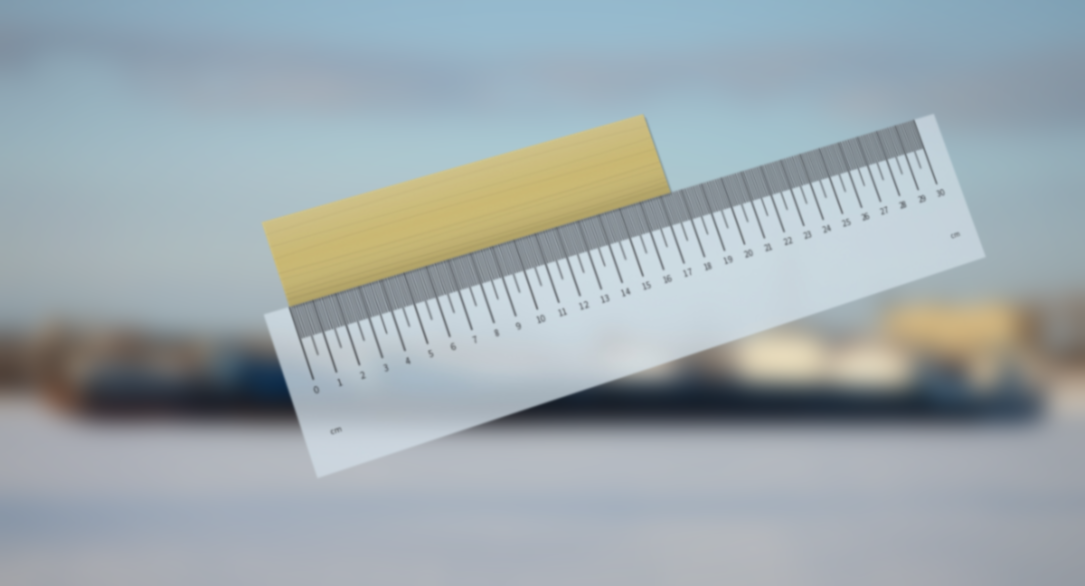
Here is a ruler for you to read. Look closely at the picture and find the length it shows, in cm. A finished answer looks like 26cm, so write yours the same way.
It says 17.5cm
